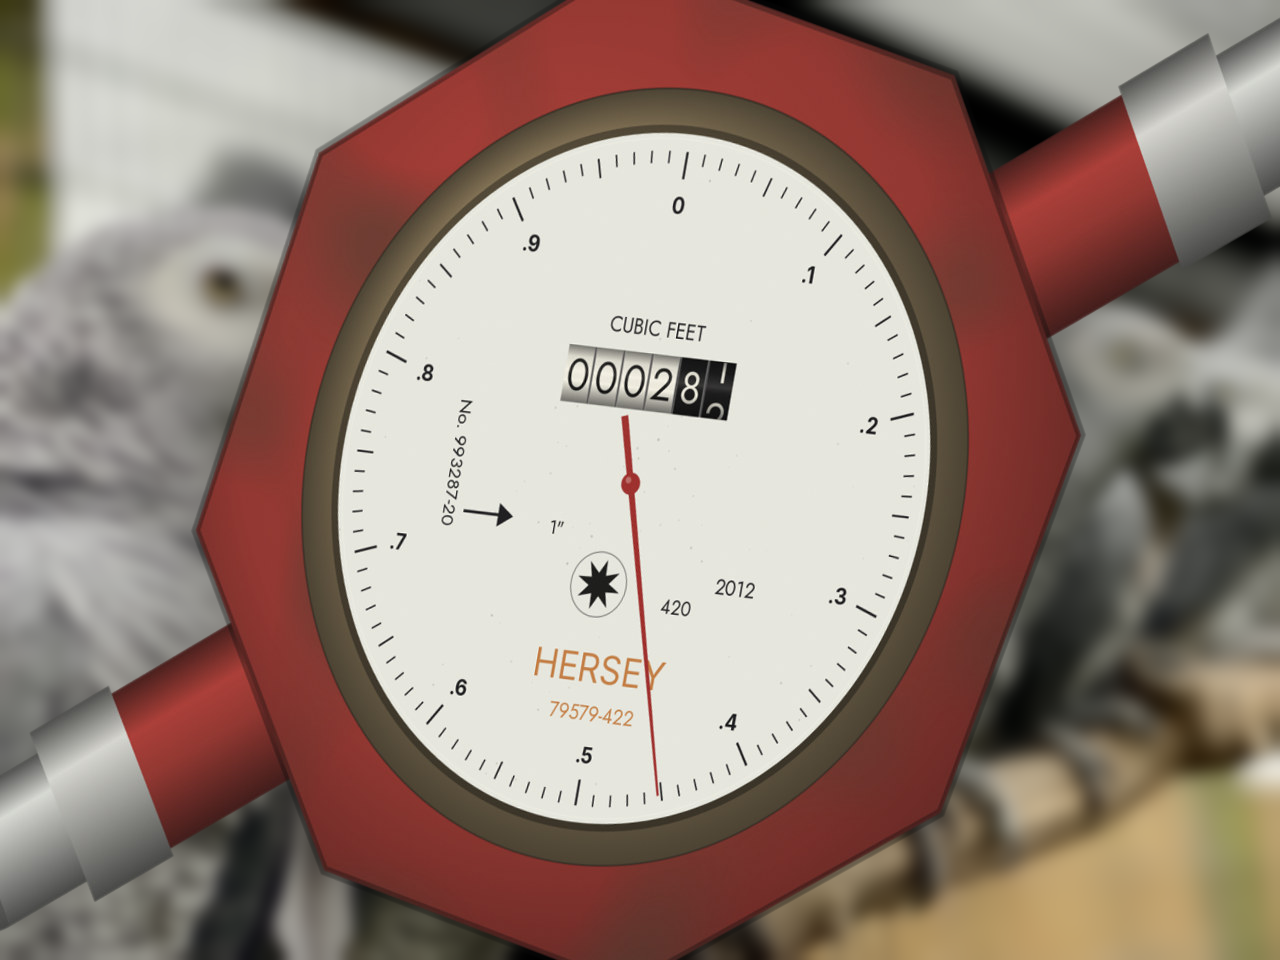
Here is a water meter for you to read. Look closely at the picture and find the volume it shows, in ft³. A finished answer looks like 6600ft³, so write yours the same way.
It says 281.45ft³
